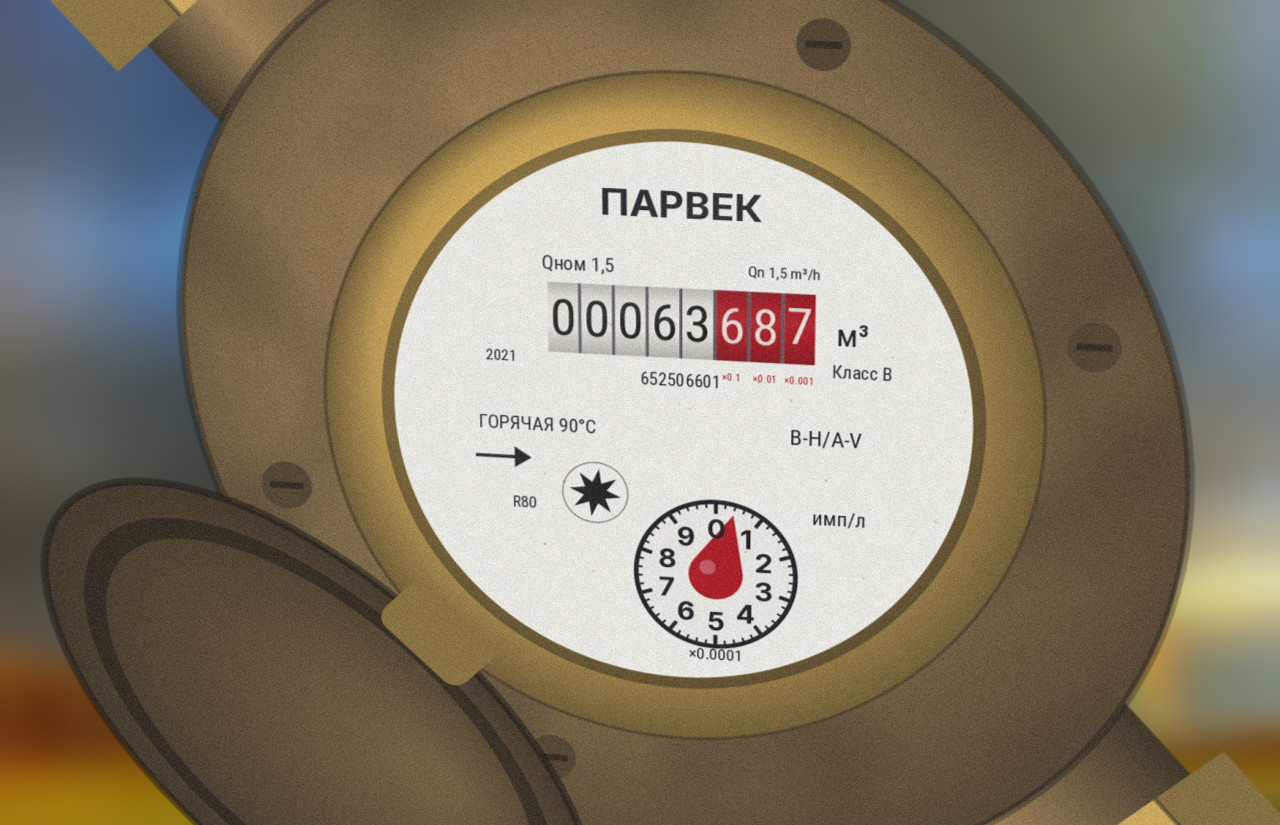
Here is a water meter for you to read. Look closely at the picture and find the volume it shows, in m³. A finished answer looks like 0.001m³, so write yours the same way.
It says 63.6870m³
